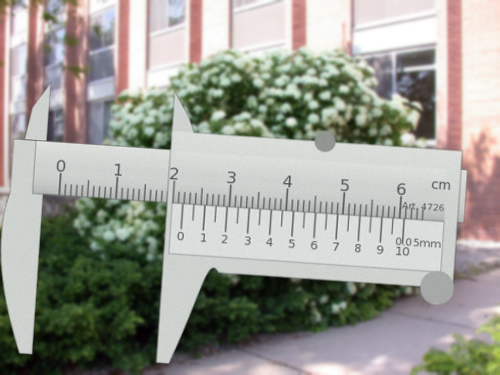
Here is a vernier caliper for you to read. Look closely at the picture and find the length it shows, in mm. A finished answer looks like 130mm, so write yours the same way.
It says 21.8mm
